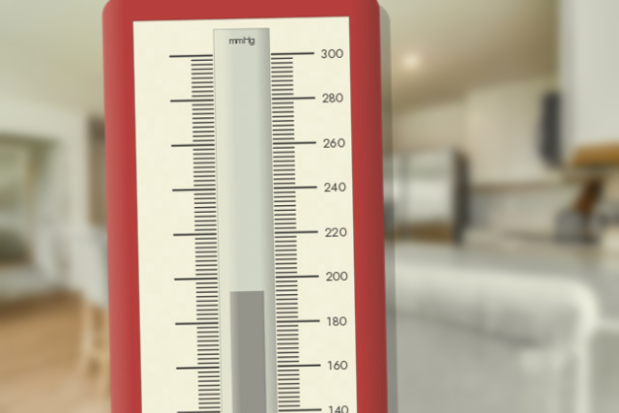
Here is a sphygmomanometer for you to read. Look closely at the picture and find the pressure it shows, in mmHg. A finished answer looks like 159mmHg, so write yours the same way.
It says 194mmHg
